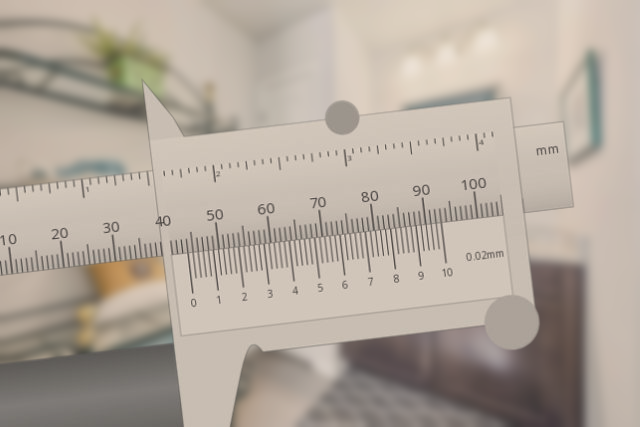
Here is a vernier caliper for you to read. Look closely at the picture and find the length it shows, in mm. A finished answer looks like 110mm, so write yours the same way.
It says 44.0mm
